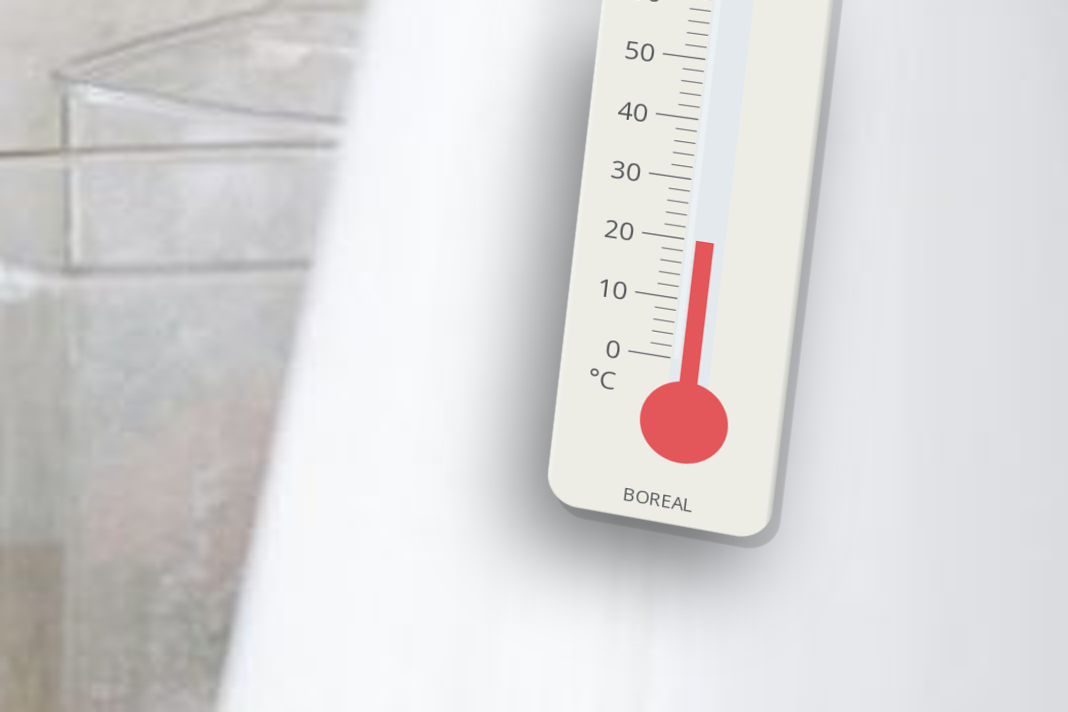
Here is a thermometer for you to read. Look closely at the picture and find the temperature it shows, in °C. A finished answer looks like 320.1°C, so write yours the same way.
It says 20°C
